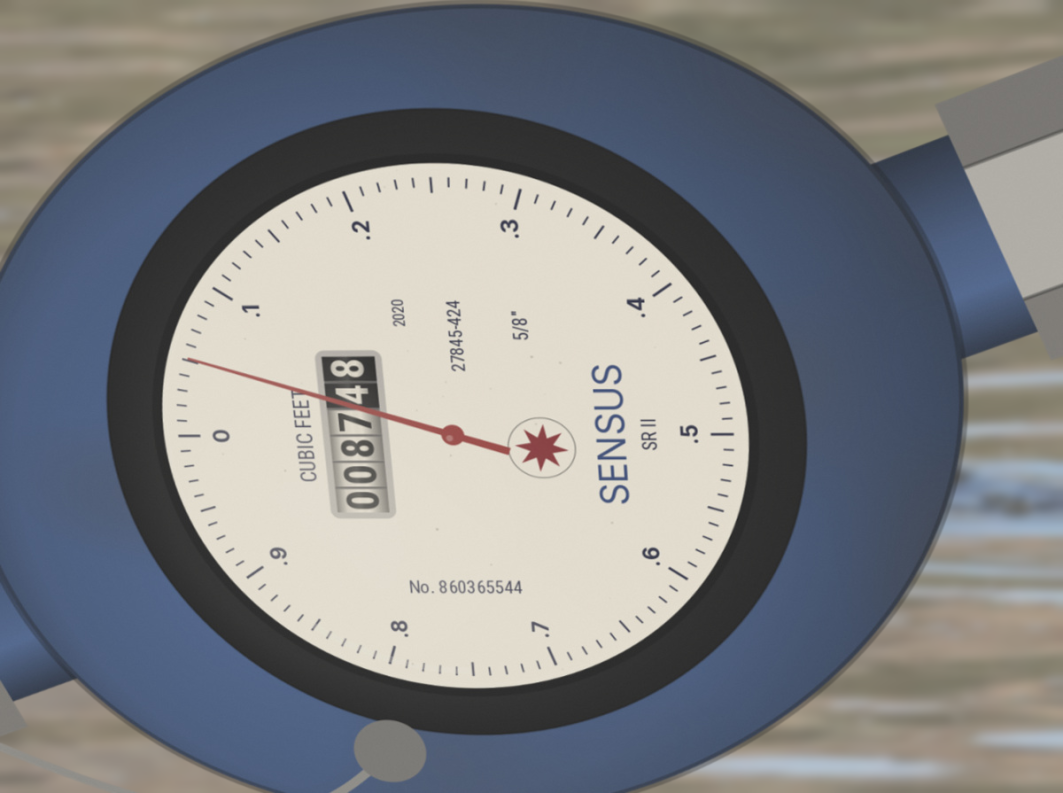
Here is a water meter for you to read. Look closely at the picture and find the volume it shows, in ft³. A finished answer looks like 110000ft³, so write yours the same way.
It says 8748.05ft³
